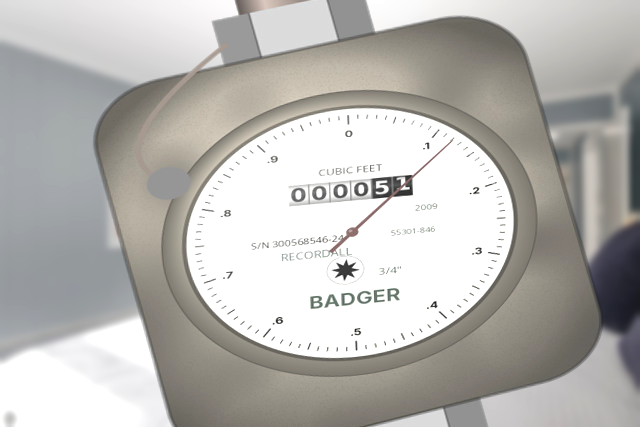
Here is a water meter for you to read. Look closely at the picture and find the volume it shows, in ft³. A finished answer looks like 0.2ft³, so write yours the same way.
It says 51.12ft³
